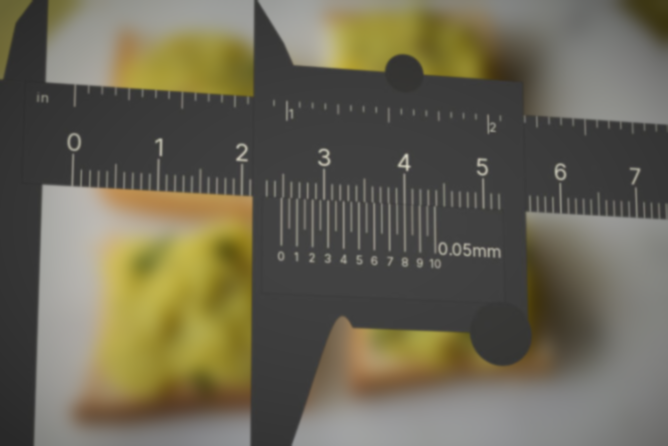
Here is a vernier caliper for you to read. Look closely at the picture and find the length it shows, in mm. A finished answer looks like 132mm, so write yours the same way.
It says 24.8mm
